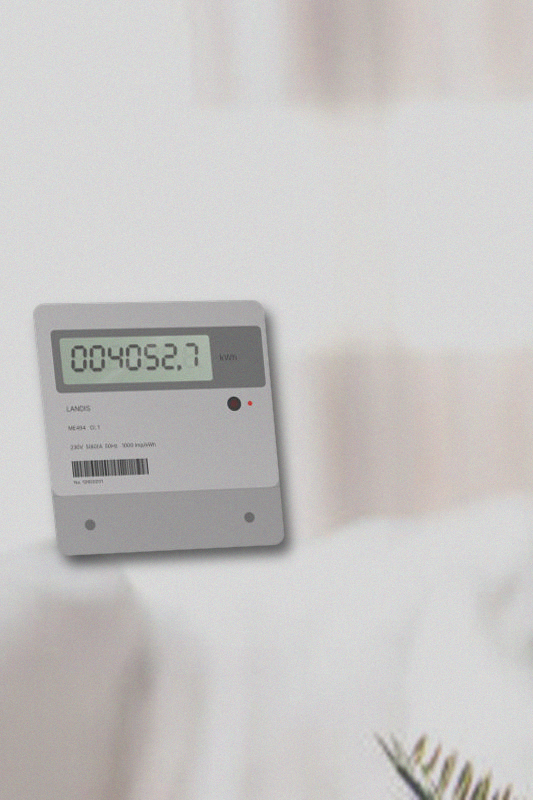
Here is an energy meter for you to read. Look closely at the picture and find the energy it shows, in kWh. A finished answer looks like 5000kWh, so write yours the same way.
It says 4052.7kWh
